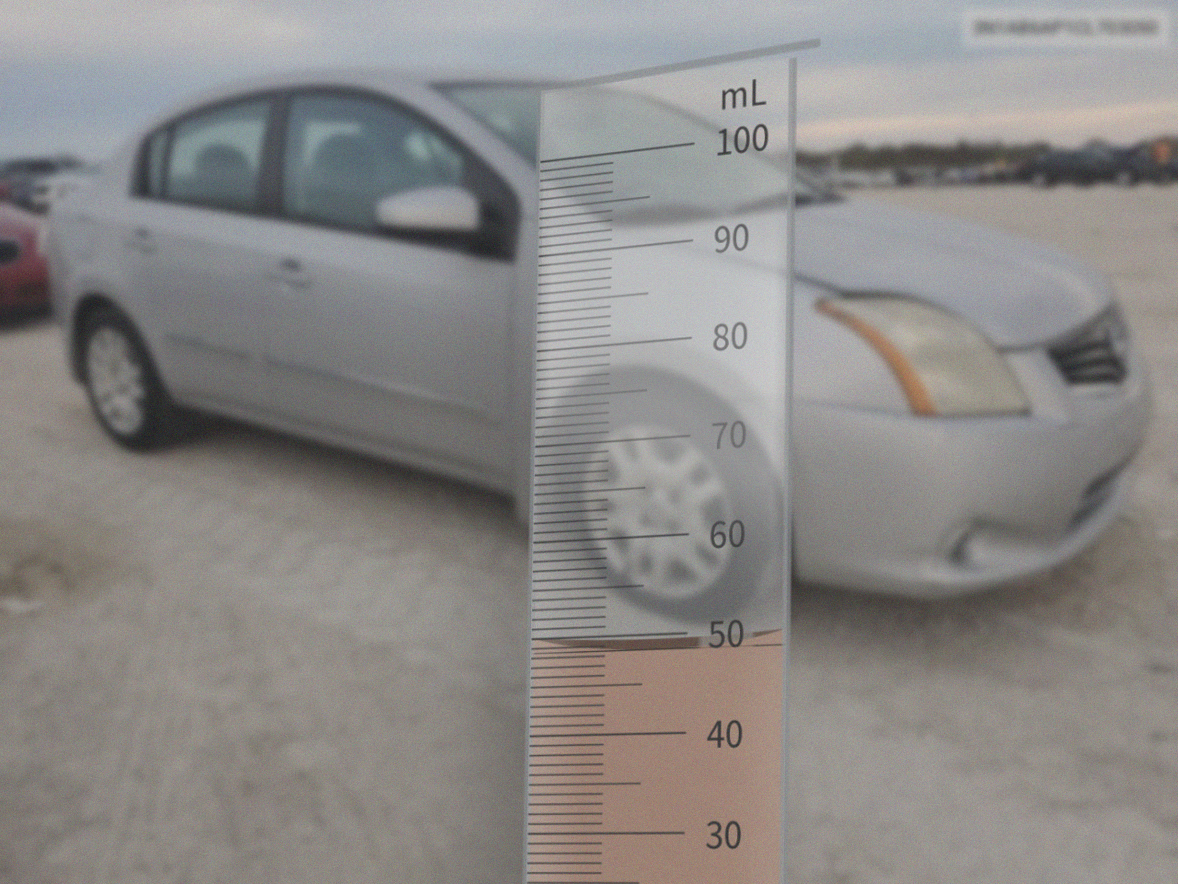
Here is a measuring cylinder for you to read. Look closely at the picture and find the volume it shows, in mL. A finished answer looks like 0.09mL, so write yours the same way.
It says 48.5mL
